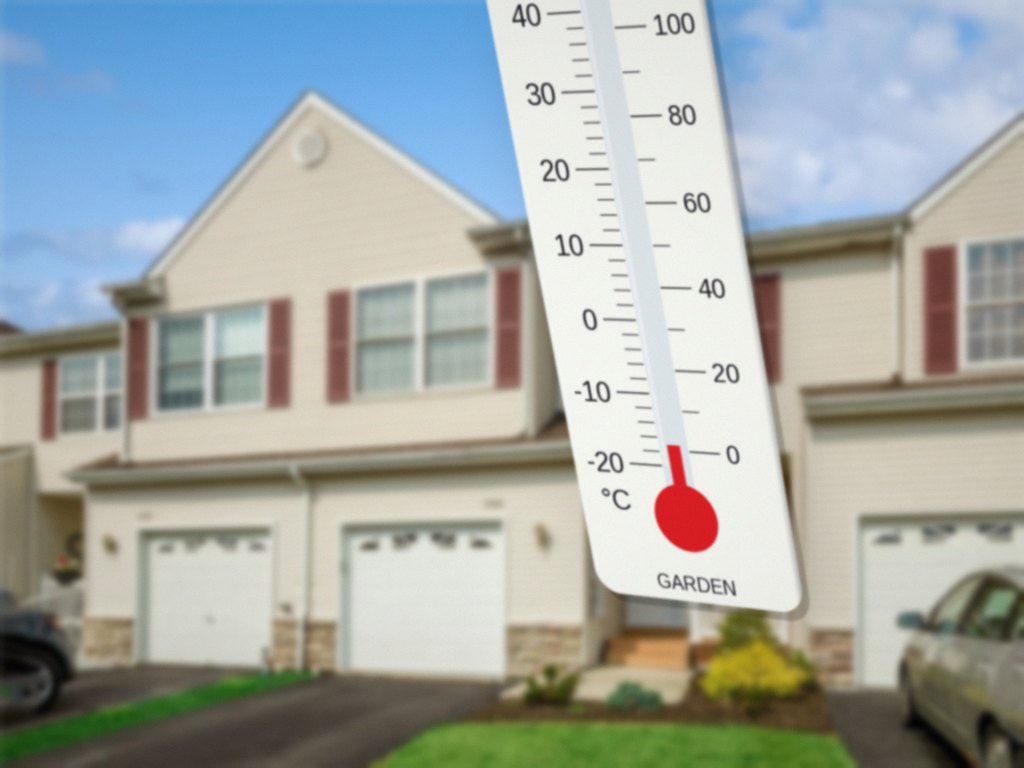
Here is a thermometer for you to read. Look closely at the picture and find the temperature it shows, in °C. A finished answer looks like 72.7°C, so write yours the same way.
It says -17°C
